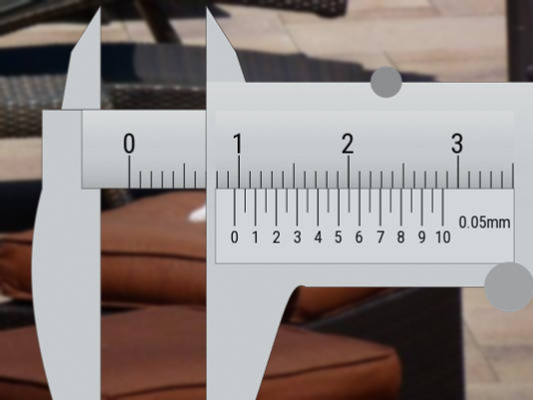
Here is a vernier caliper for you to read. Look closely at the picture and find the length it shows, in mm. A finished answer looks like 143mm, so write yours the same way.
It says 9.6mm
